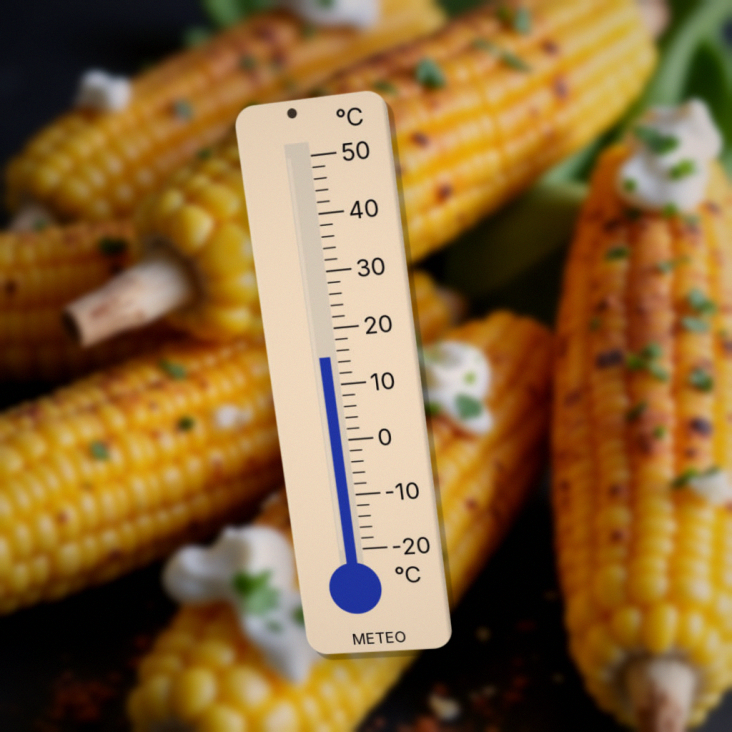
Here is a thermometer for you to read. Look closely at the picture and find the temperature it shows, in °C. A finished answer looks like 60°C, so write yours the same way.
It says 15°C
